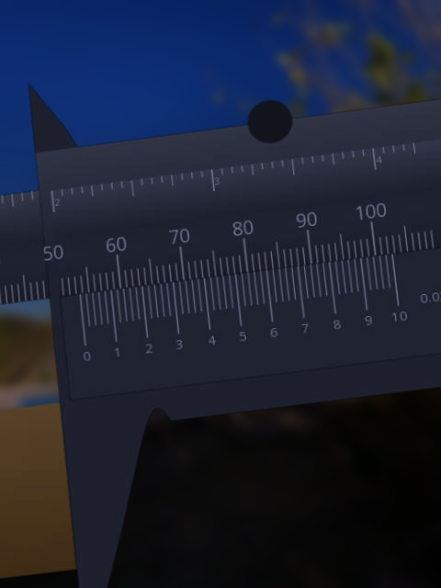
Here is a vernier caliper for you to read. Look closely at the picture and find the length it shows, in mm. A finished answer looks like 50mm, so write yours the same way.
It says 53.6mm
